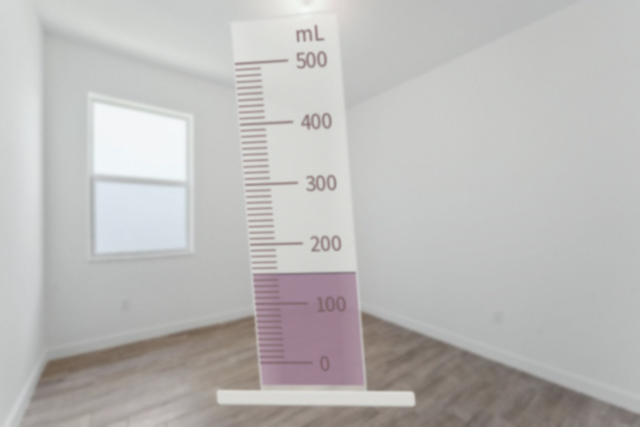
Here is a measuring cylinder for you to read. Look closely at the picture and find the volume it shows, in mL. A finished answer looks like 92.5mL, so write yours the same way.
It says 150mL
